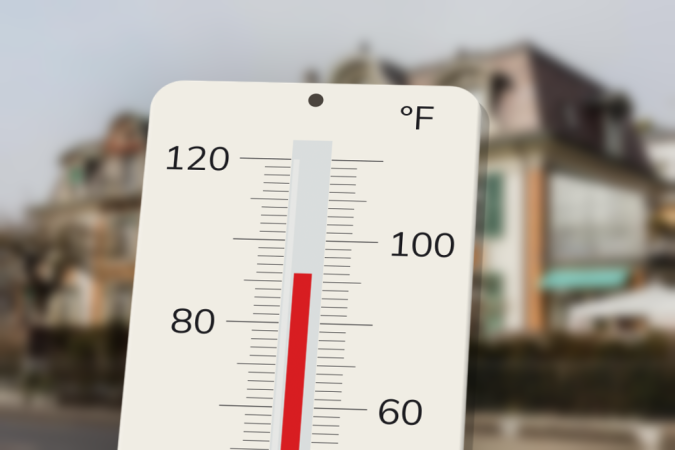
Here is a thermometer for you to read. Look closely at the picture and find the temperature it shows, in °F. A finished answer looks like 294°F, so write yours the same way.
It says 92°F
